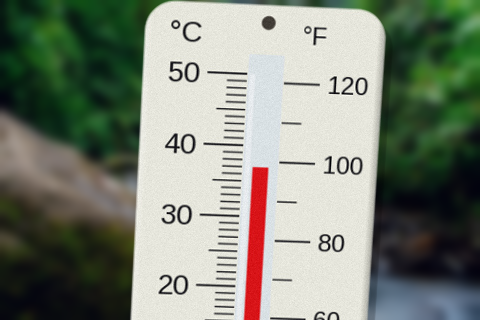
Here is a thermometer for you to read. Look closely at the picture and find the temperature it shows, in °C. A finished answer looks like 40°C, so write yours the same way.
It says 37°C
